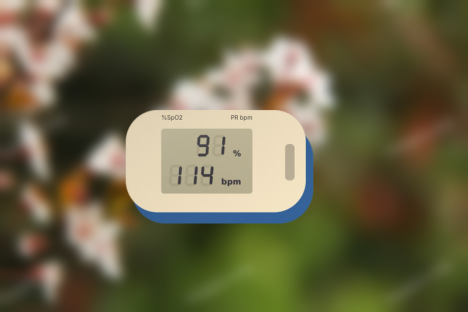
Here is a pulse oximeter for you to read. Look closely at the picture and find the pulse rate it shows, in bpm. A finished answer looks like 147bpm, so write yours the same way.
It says 114bpm
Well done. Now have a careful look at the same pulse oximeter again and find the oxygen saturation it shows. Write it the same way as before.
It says 91%
